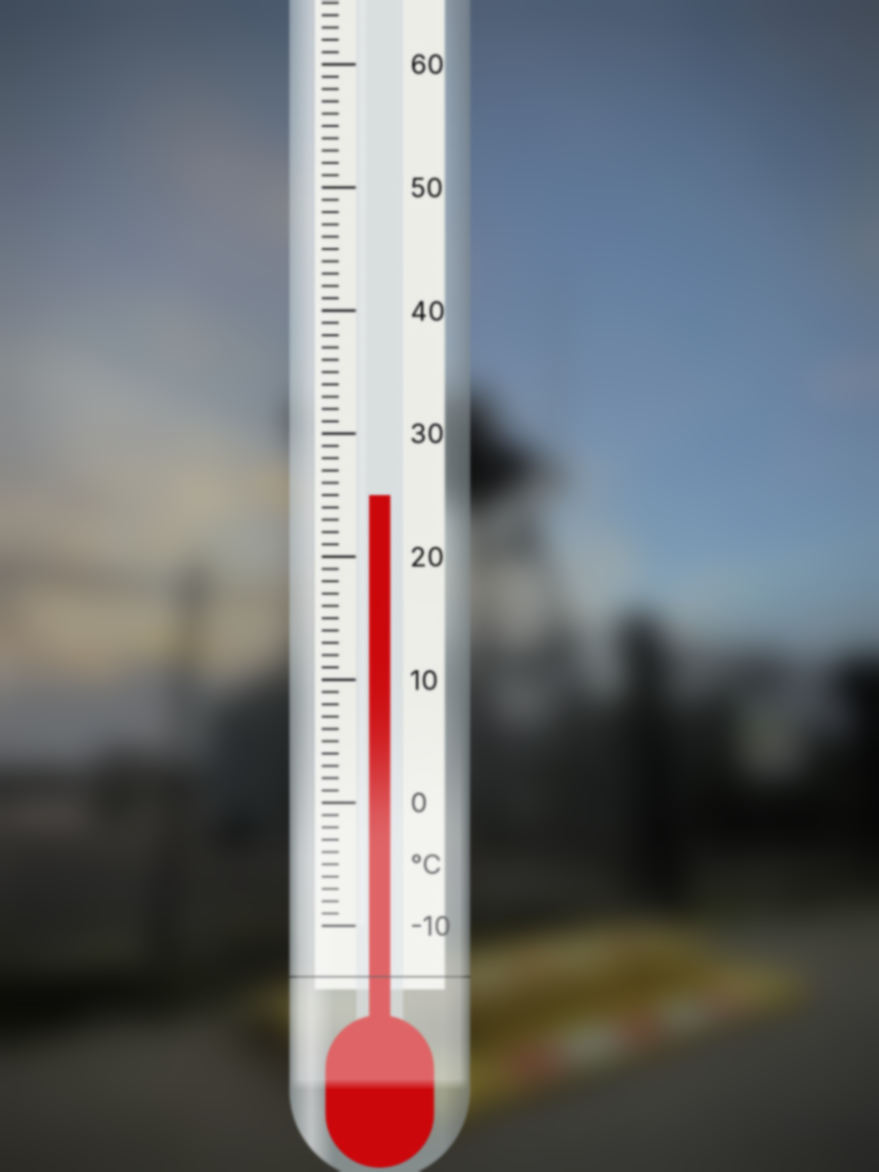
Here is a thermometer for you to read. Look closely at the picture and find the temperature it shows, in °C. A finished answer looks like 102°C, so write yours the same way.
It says 25°C
